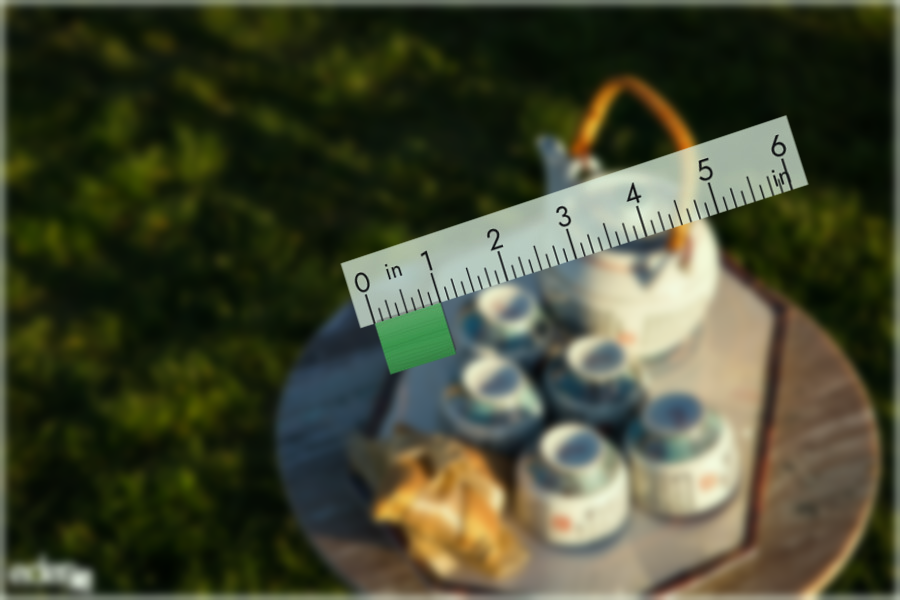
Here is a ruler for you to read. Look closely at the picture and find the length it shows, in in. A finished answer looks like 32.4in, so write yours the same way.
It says 1in
